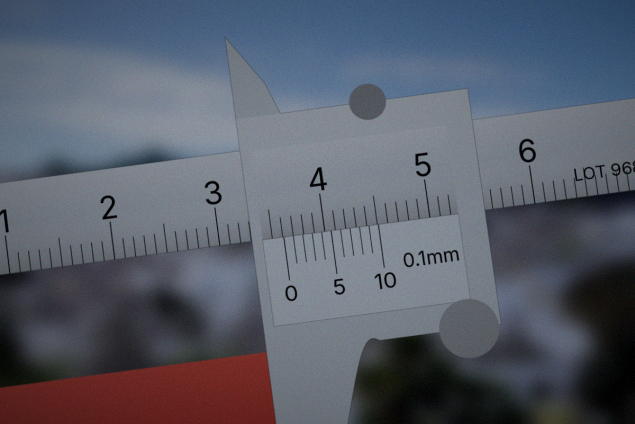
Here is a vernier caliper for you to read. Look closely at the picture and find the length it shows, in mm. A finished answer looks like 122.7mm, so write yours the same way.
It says 36.1mm
